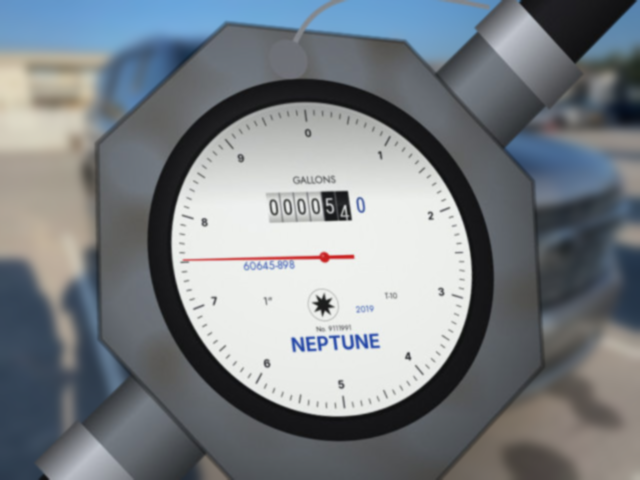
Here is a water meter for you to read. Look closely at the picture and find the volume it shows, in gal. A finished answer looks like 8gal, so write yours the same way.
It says 537.5gal
